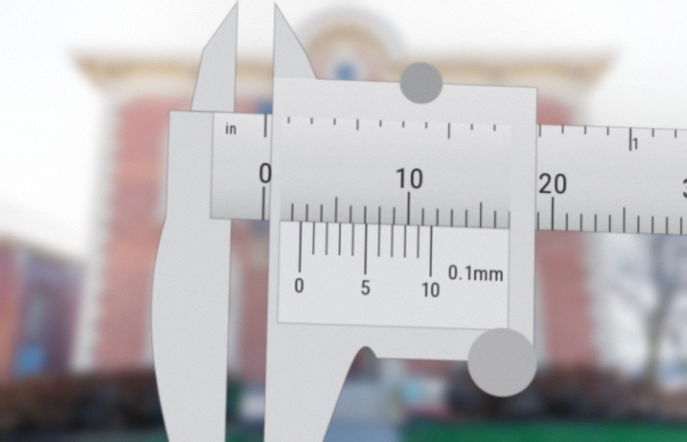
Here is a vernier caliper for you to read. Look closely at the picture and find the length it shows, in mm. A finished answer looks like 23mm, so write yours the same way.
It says 2.6mm
